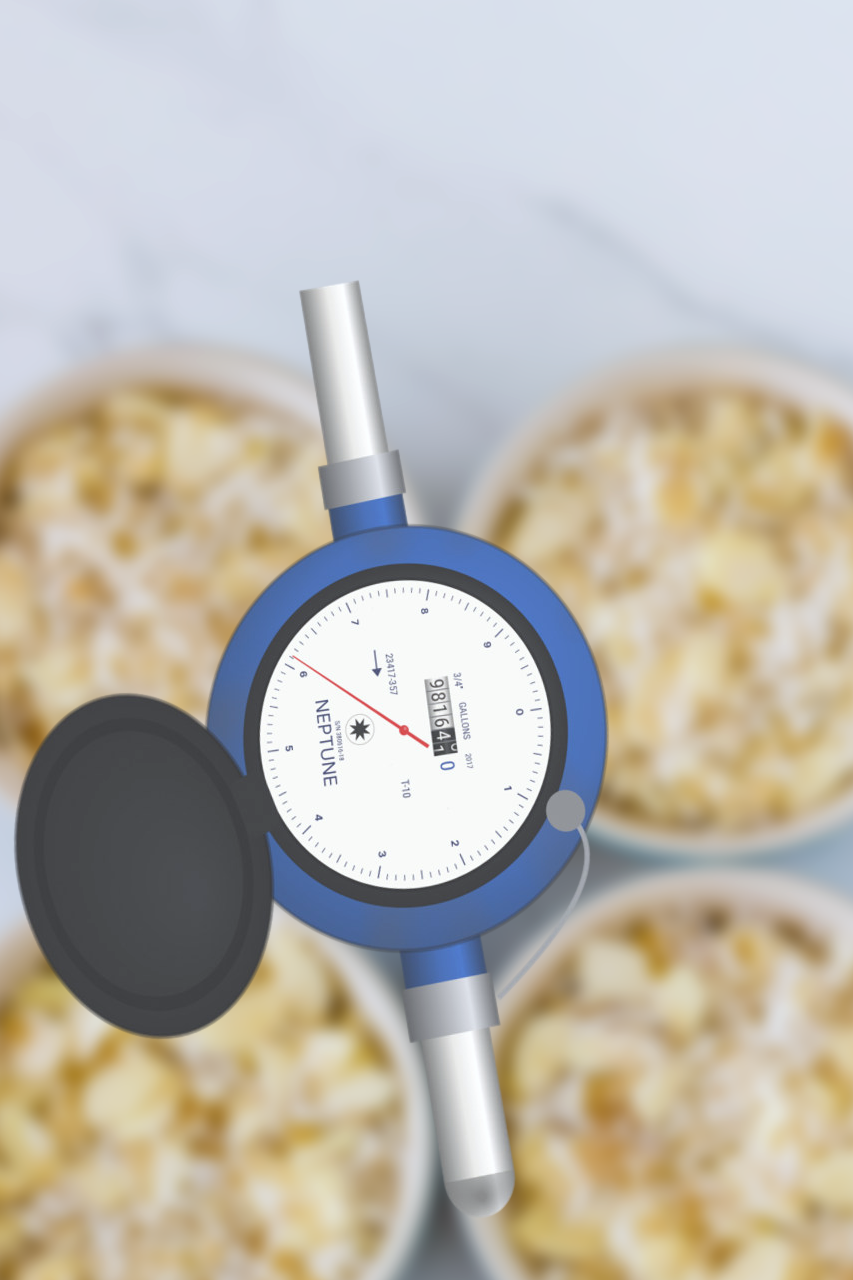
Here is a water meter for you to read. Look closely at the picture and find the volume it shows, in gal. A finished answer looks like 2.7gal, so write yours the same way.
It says 9816406.1gal
